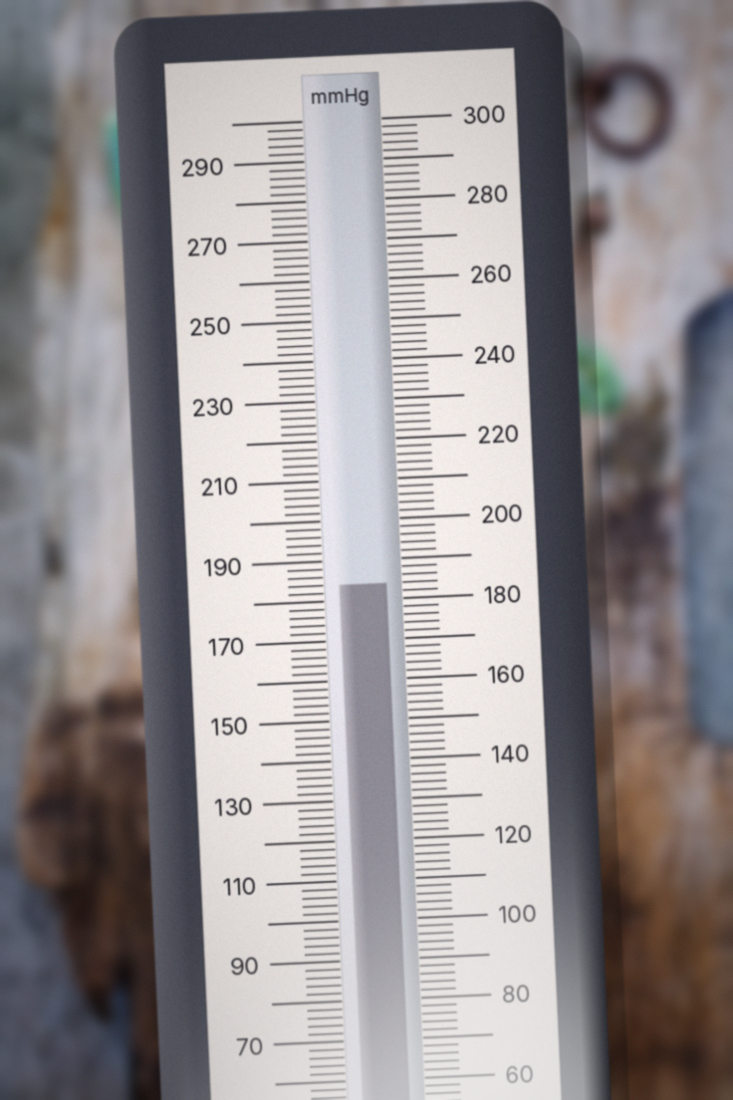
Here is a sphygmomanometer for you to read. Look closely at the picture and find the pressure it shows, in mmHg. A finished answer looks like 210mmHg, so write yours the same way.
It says 184mmHg
